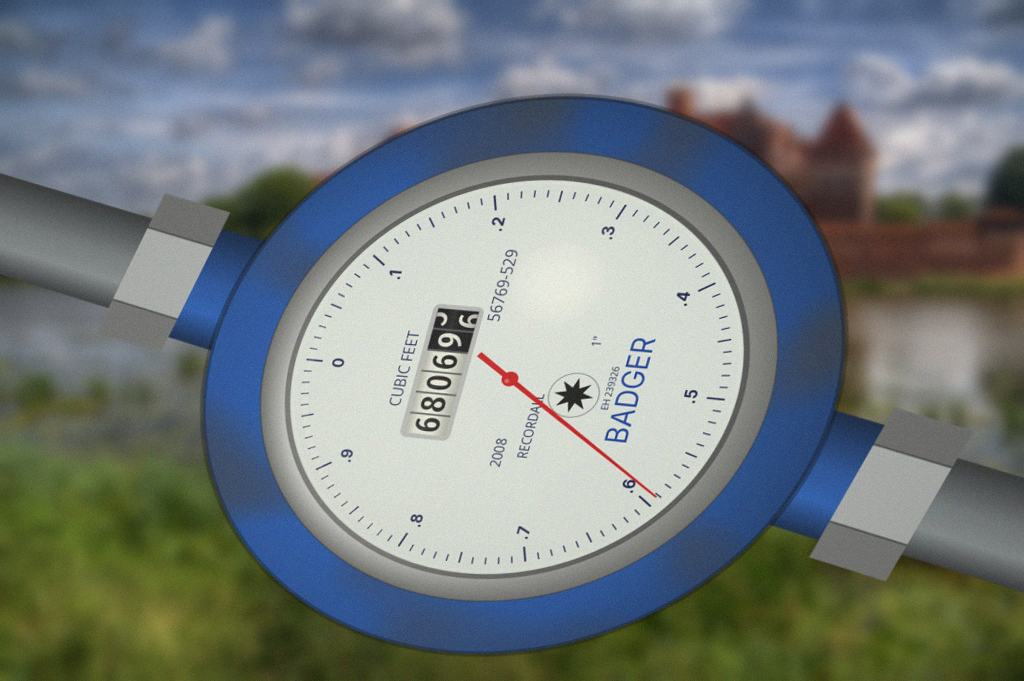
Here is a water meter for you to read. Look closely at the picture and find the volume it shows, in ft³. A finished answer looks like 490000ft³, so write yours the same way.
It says 680695.59ft³
